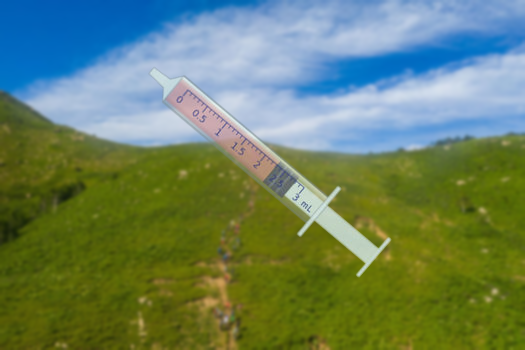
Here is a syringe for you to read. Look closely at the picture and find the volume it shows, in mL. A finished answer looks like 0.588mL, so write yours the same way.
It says 2.3mL
